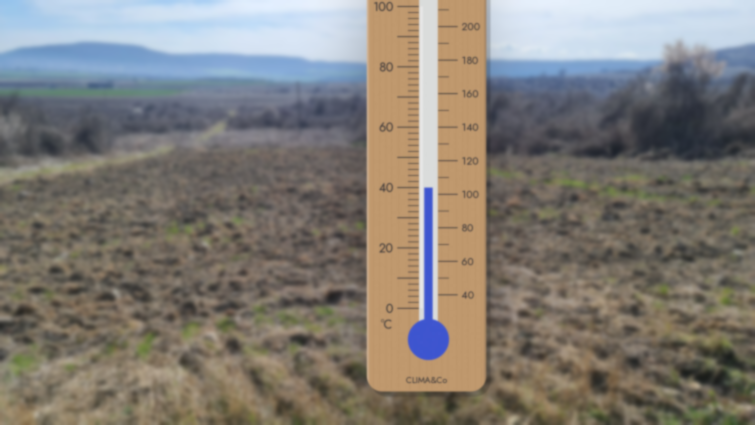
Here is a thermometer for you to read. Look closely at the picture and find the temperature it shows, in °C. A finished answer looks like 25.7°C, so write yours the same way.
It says 40°C
